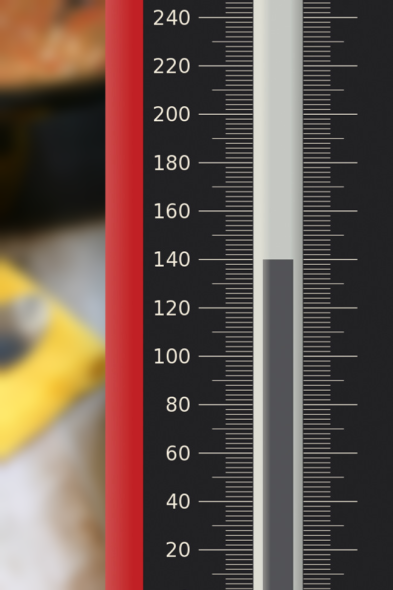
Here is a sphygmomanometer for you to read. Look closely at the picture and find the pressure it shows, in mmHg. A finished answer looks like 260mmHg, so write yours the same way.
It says 140mmHg
